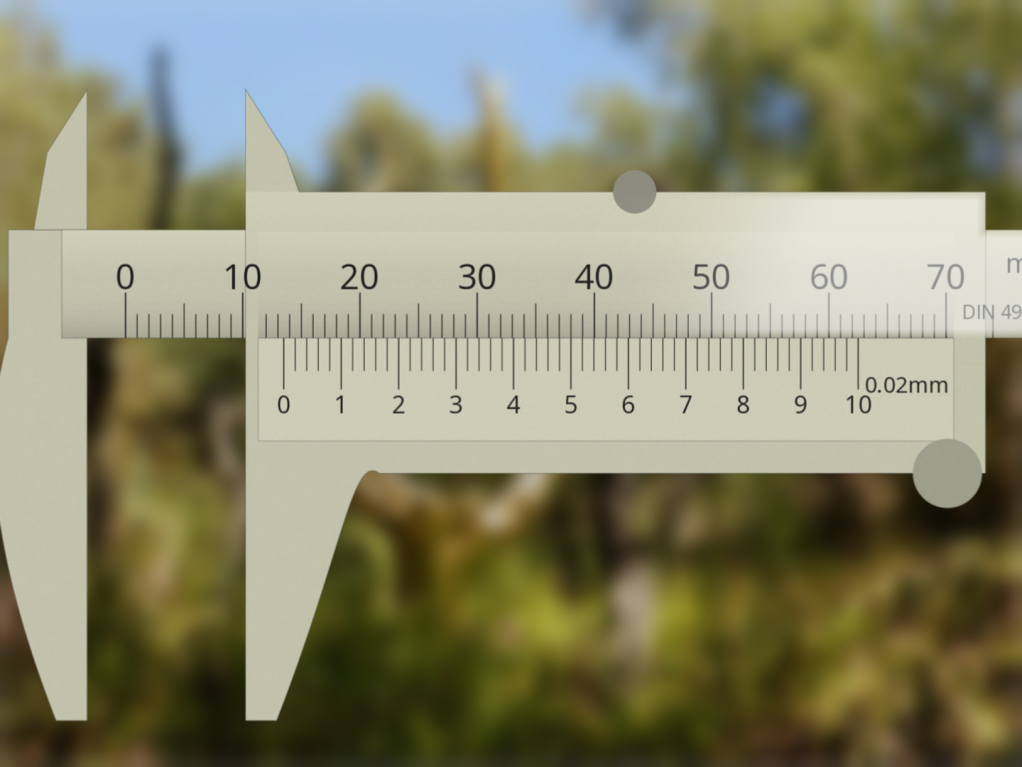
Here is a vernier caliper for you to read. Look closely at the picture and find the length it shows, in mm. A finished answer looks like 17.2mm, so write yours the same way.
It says 13.5mm
